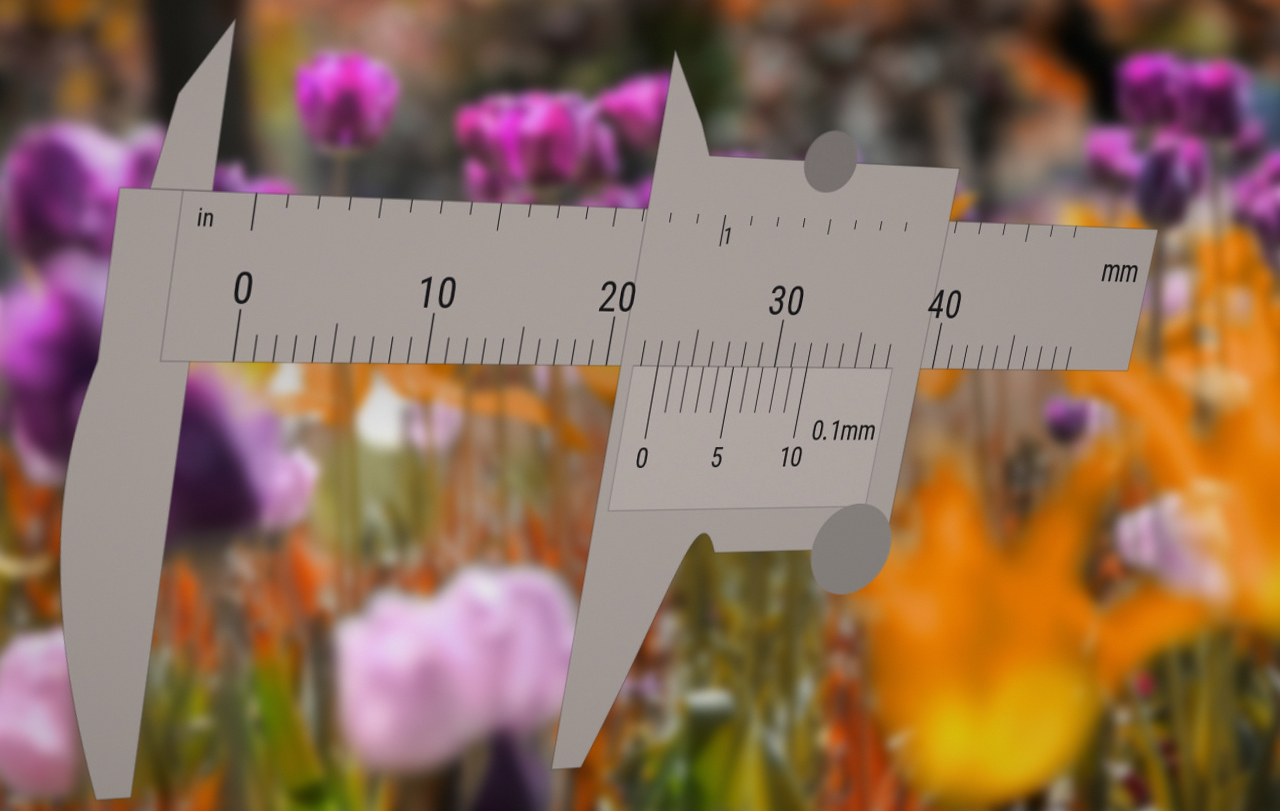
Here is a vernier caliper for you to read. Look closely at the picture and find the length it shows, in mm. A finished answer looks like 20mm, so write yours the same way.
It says 23.0mm
